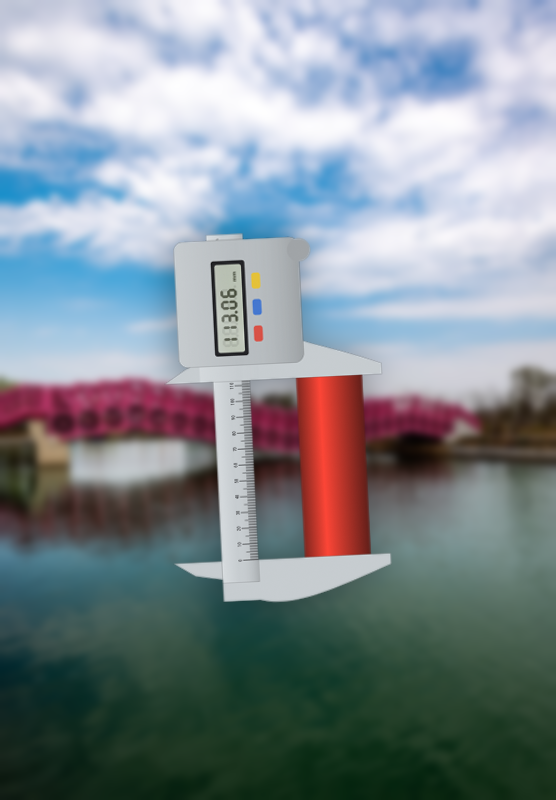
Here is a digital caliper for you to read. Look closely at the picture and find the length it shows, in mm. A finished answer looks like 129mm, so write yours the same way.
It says 113.06mm
